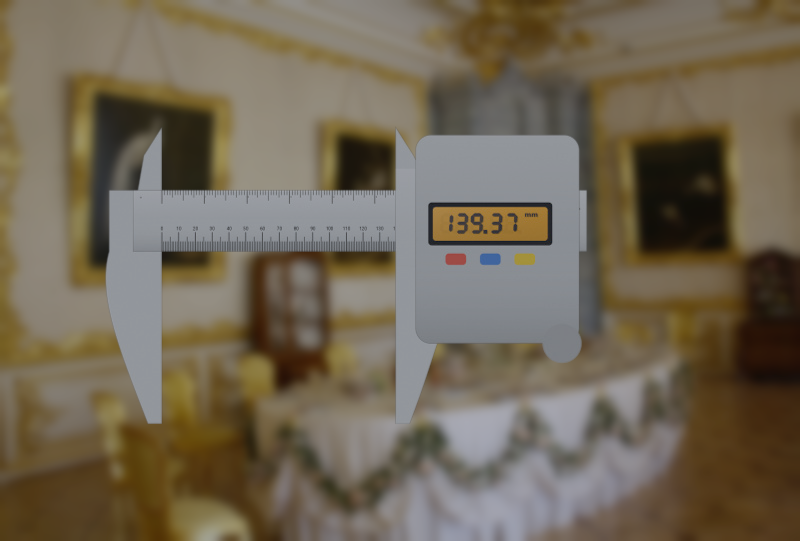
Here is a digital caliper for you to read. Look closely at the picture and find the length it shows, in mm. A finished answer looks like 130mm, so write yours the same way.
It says 139.37mm
